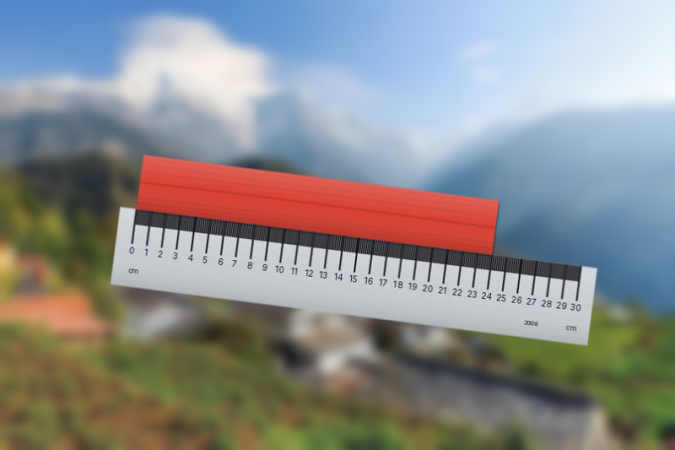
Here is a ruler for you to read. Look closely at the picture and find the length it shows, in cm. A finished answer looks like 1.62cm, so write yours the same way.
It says 24cm
